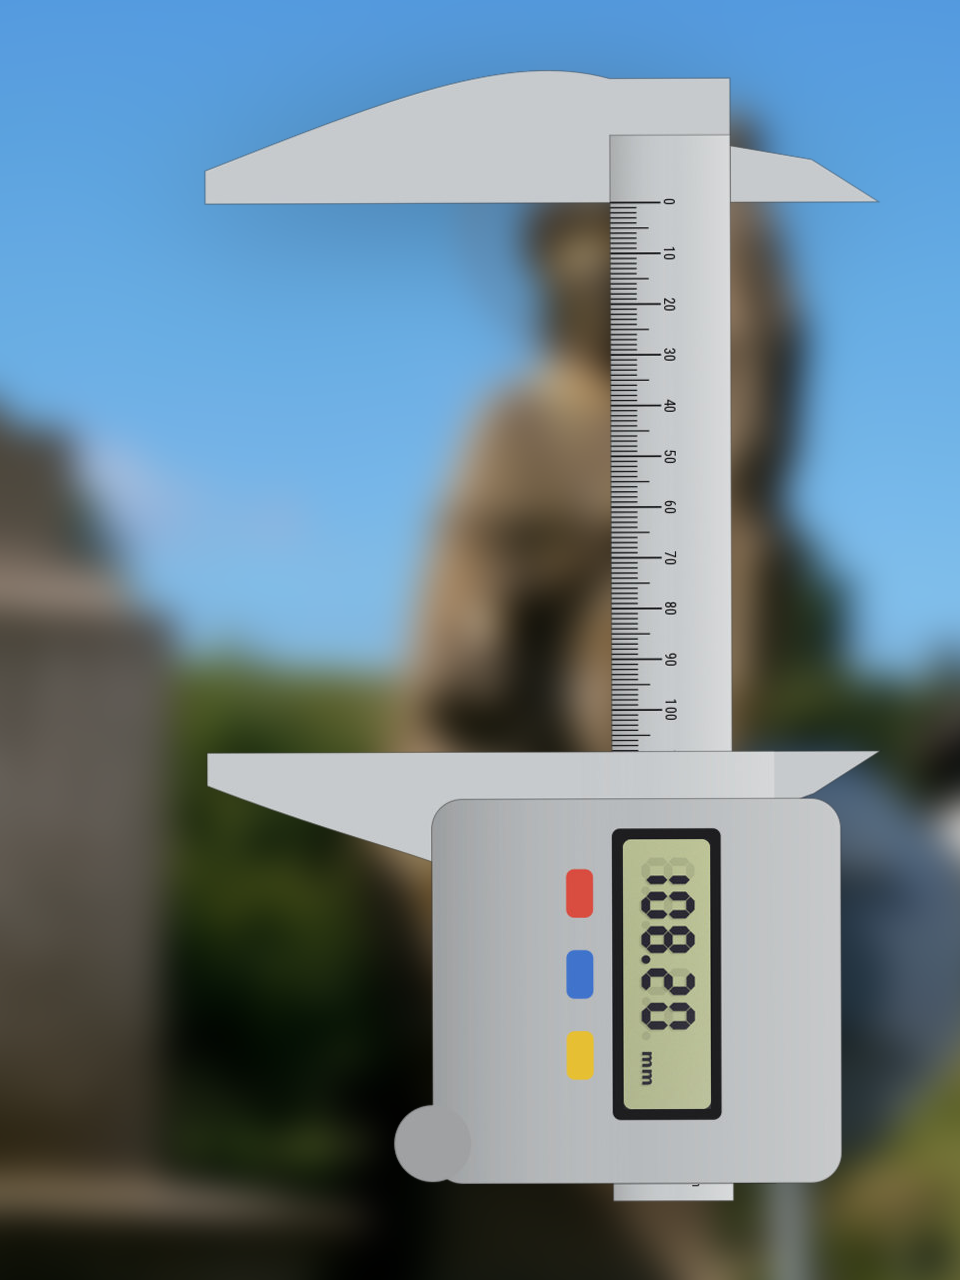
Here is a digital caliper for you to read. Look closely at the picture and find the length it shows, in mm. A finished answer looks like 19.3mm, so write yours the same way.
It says 108.20mm
